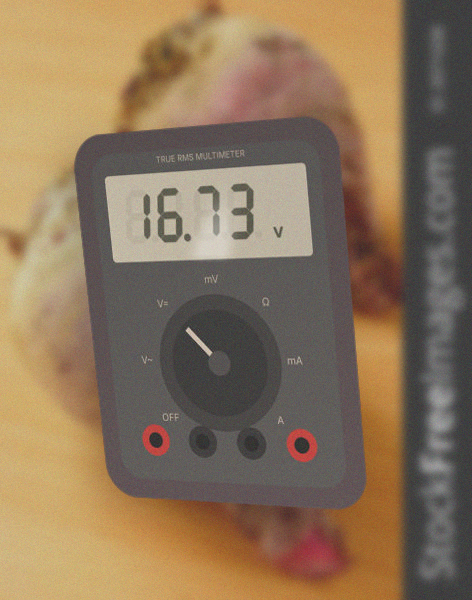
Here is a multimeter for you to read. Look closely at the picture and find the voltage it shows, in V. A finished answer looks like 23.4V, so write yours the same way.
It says 16.73V
